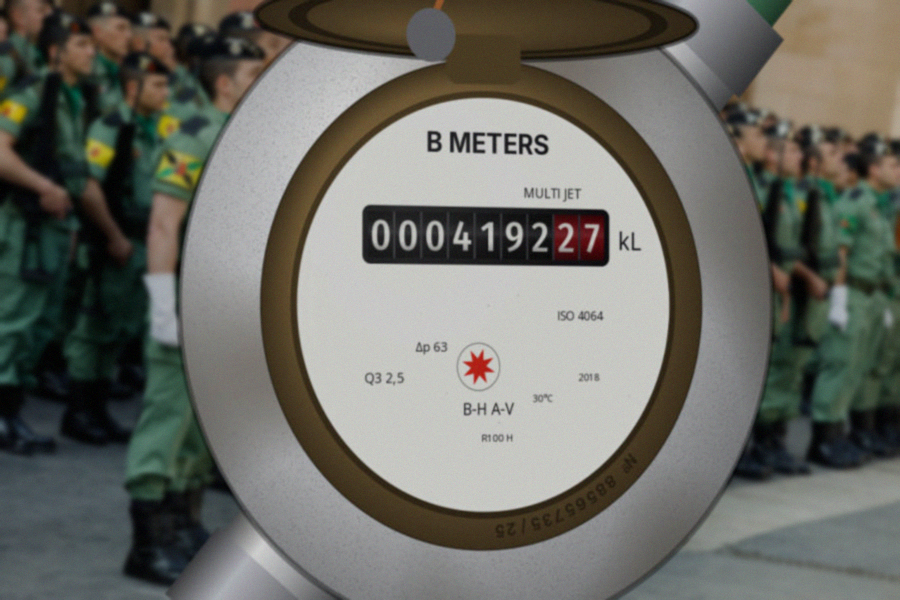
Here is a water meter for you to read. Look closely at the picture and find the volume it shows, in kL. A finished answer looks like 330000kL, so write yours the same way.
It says 4192.27kL
